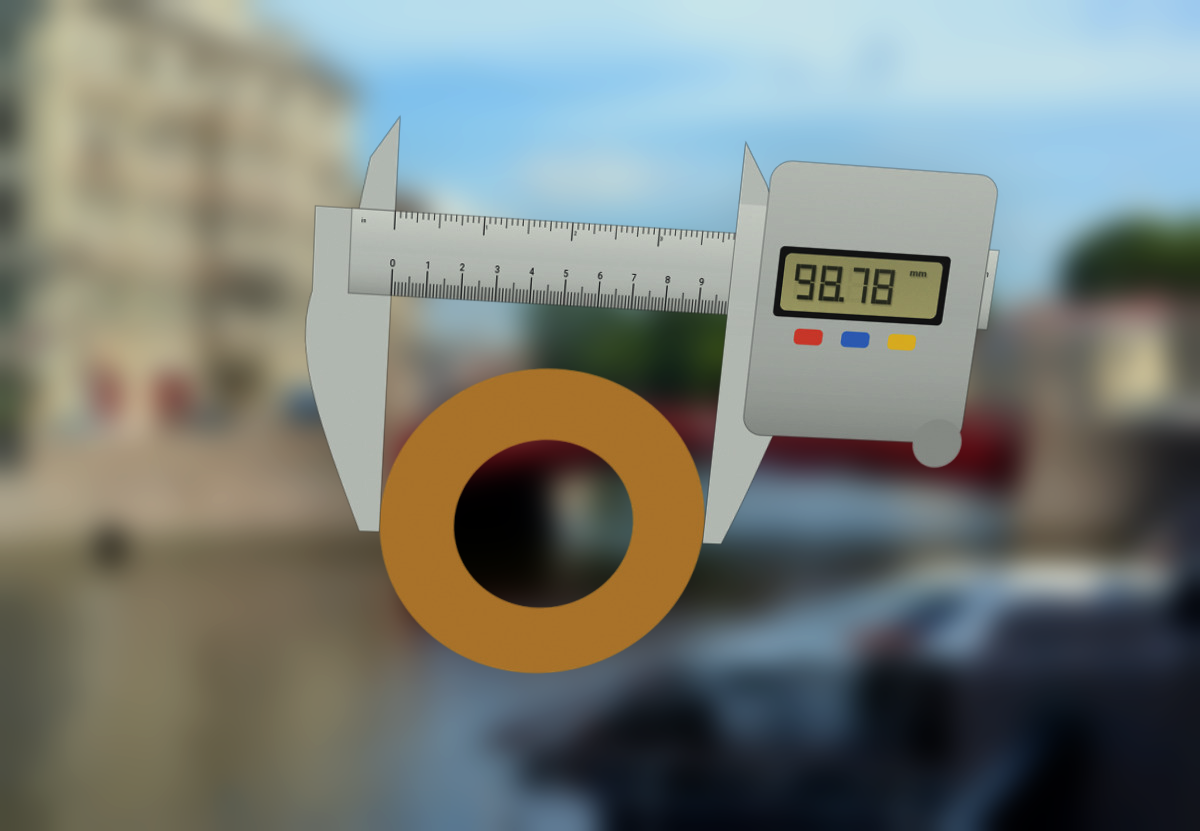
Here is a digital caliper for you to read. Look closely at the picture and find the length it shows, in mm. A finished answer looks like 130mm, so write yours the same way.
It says 98.78mm
